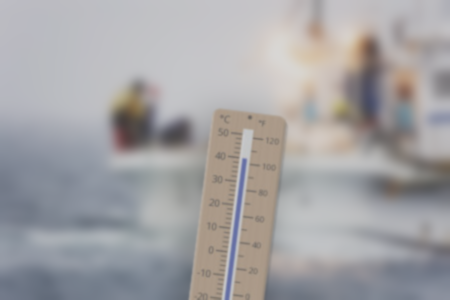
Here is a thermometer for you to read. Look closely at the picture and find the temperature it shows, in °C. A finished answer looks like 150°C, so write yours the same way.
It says 40°C
